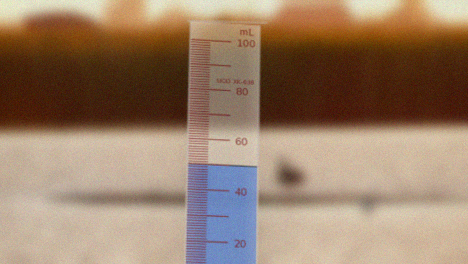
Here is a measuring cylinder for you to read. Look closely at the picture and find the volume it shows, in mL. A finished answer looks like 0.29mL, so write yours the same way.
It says 50mL
